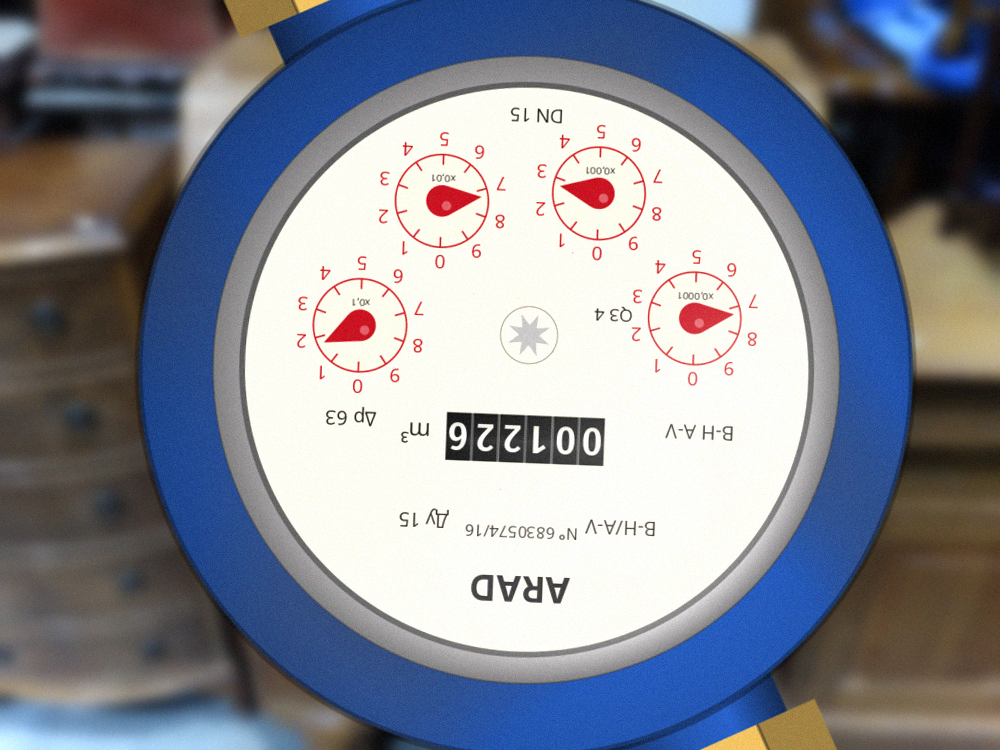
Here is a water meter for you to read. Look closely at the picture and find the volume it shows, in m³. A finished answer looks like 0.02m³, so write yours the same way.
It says 1226.1727m³
